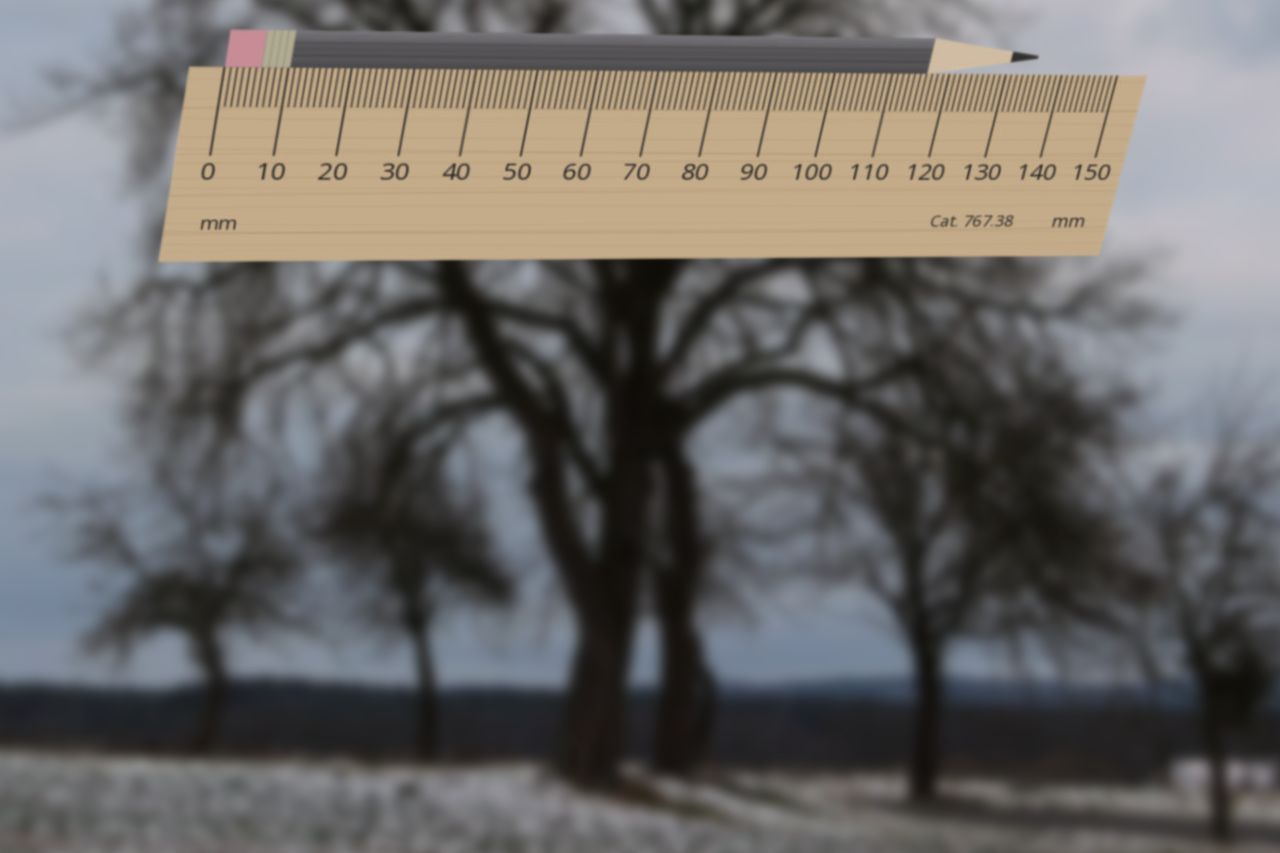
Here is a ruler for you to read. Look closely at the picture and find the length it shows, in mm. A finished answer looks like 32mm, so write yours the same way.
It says 135mm
